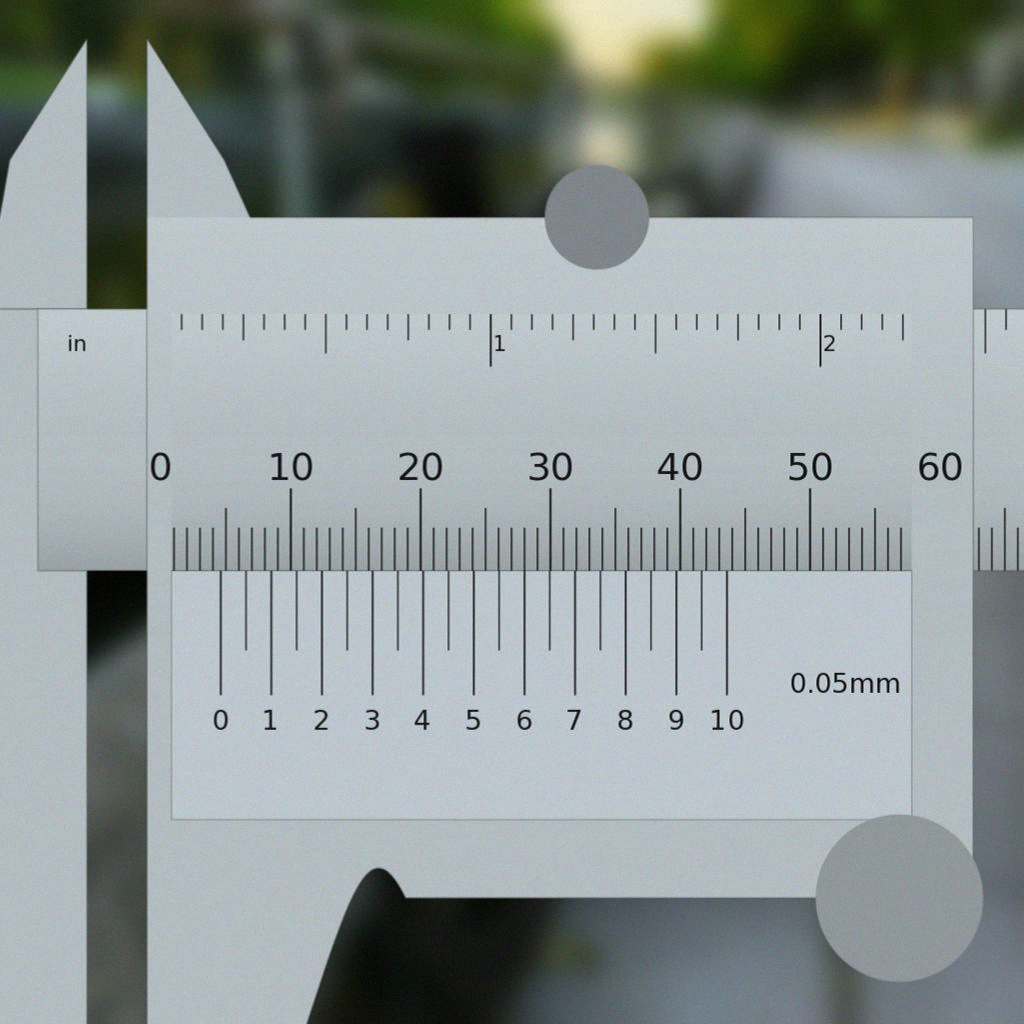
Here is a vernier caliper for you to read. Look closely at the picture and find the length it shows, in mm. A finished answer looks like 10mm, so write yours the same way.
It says 4.6mm
